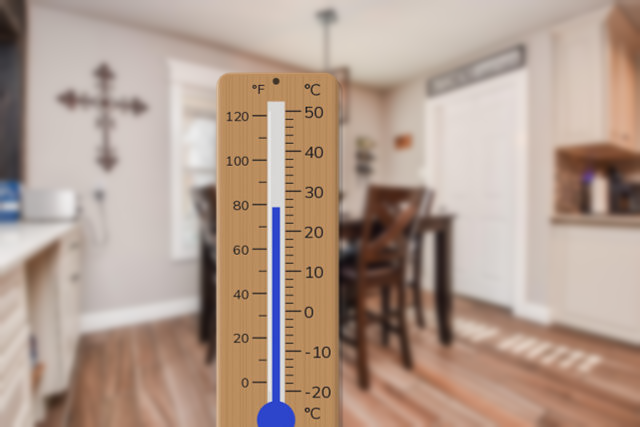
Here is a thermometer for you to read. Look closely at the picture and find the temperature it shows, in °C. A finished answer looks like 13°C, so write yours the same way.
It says 26°C
